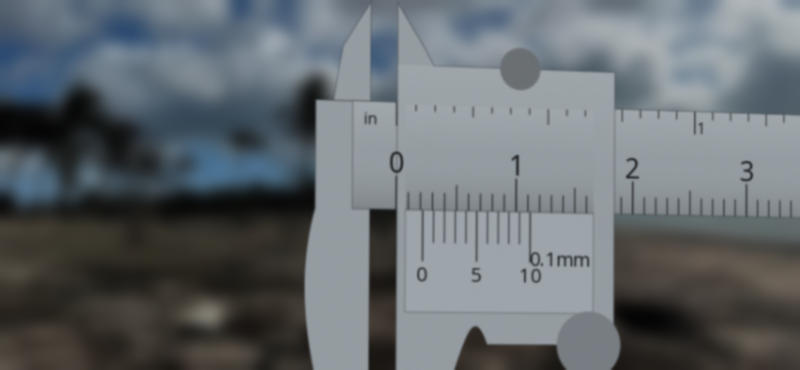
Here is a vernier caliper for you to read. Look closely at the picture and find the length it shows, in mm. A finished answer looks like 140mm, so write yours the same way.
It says 2.2mm
